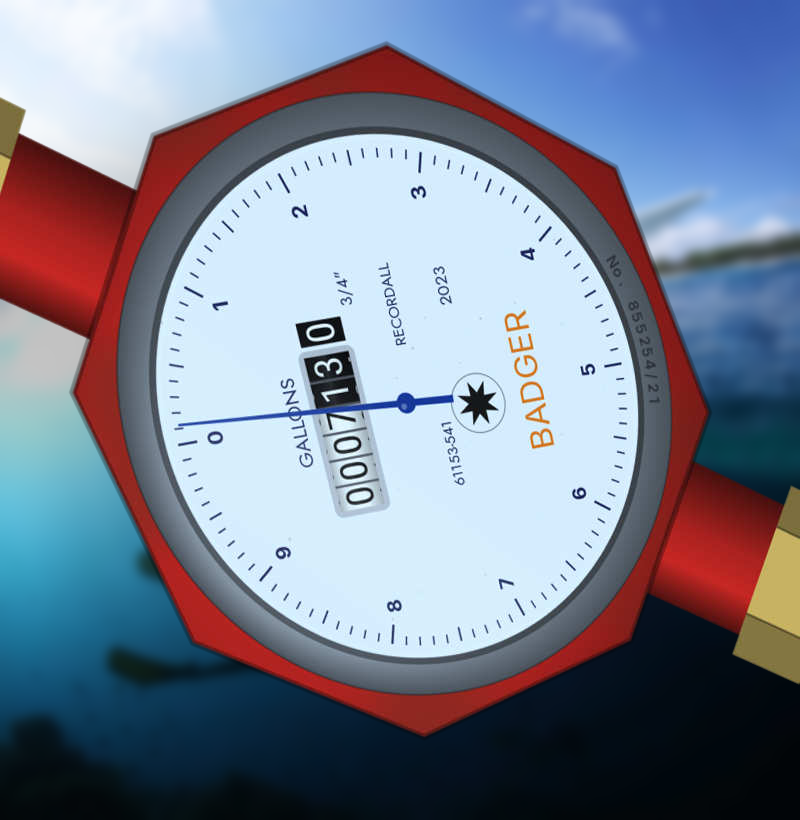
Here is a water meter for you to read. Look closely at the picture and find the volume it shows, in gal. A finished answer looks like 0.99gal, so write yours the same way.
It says 7130.1gal
